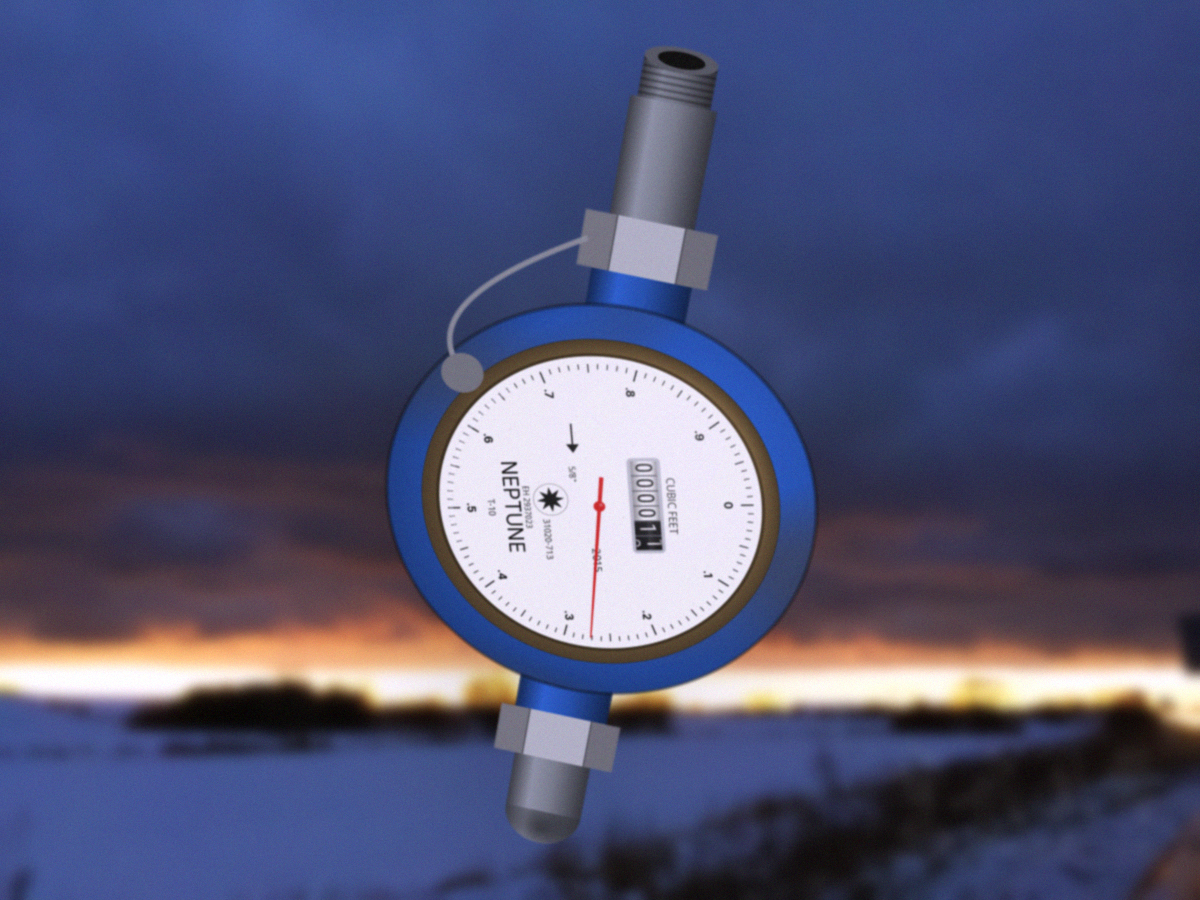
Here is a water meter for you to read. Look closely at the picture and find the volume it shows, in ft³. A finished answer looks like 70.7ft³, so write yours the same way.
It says 11.27ft³
